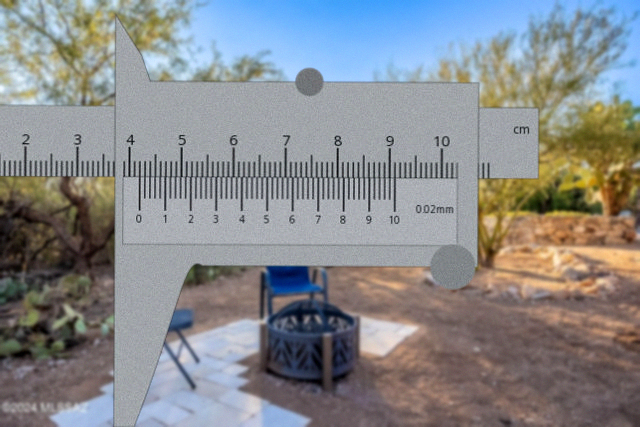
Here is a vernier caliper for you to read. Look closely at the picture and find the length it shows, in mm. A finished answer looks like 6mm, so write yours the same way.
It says 42.0mm
